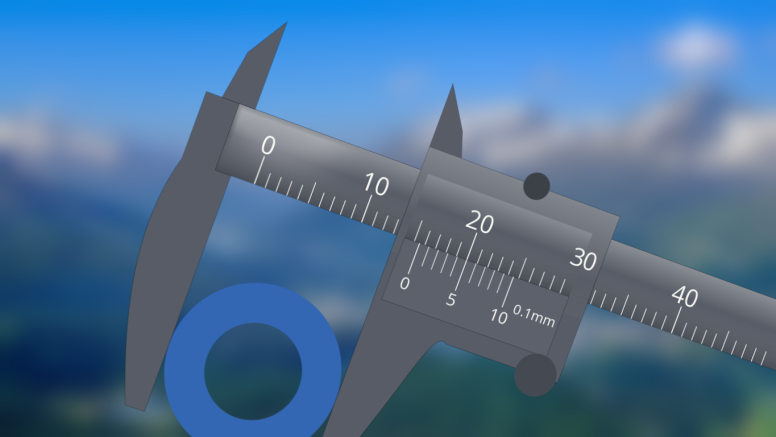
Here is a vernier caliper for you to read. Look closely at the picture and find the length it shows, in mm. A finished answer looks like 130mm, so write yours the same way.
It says 15.5mm
